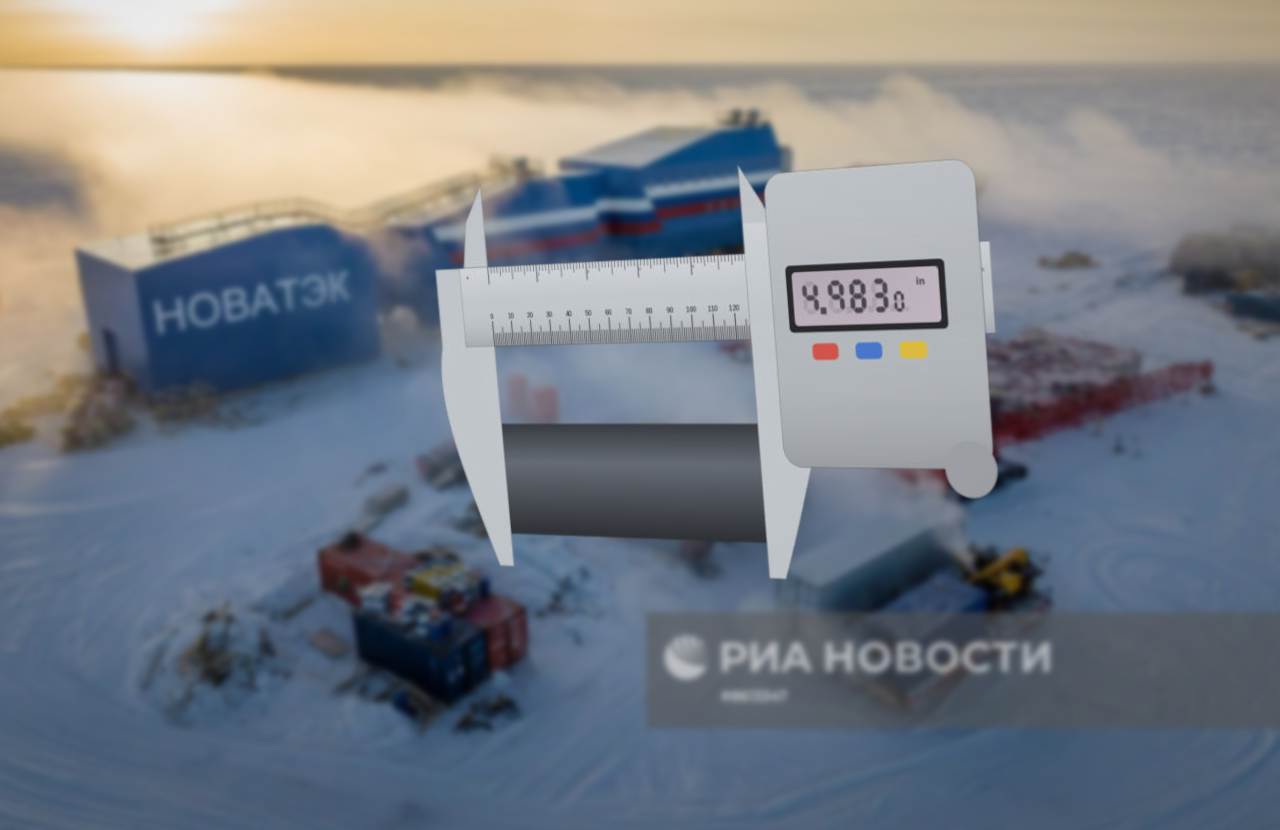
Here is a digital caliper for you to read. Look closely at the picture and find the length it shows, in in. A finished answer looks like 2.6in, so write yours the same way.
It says 4.9830in
